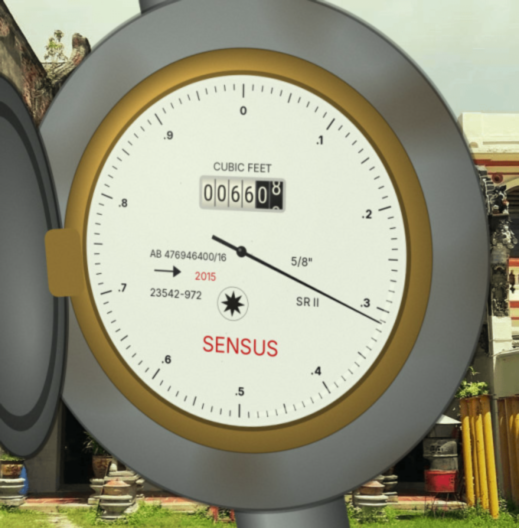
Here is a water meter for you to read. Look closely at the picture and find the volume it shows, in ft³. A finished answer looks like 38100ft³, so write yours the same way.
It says 6608.31ft³
